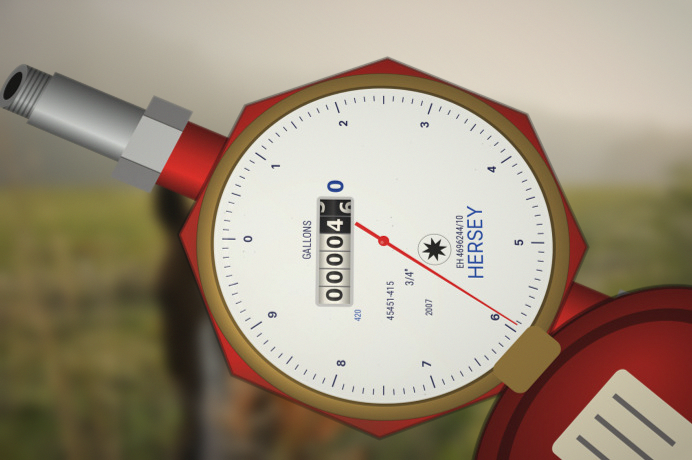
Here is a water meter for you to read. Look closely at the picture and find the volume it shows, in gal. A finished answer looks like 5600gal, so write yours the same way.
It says 455.9gal
